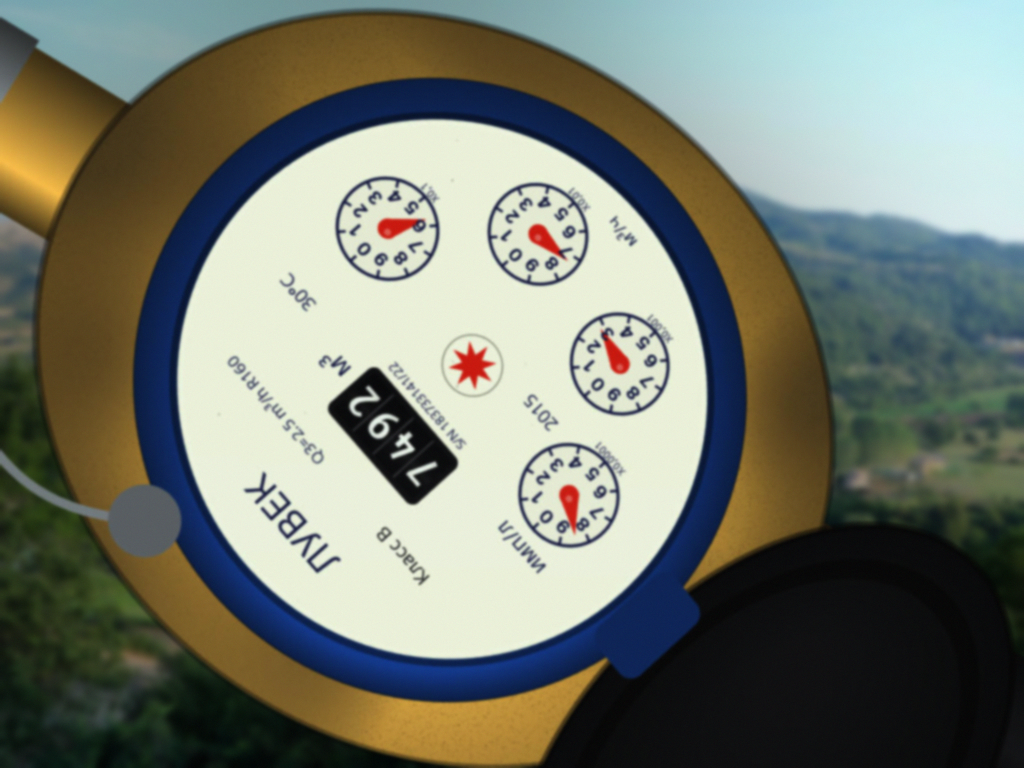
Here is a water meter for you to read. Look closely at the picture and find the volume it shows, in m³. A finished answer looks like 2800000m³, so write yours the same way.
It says 7492.5728m³
